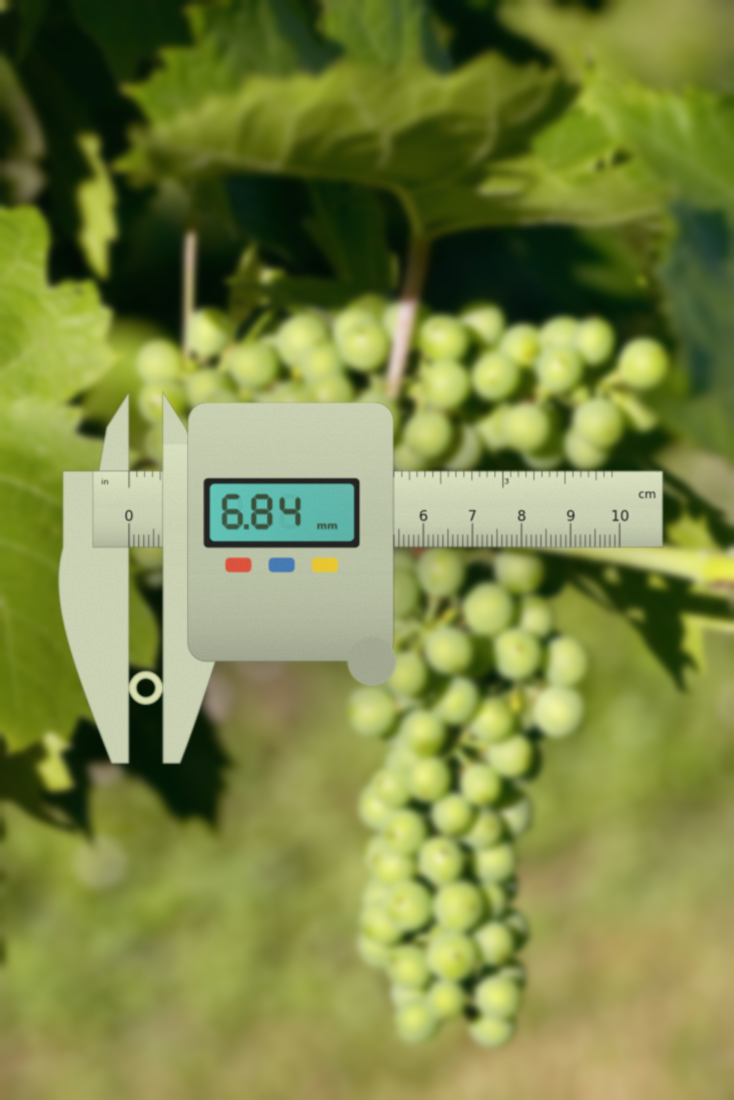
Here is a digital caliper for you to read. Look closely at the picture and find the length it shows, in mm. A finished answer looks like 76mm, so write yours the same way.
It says 6.84mm
